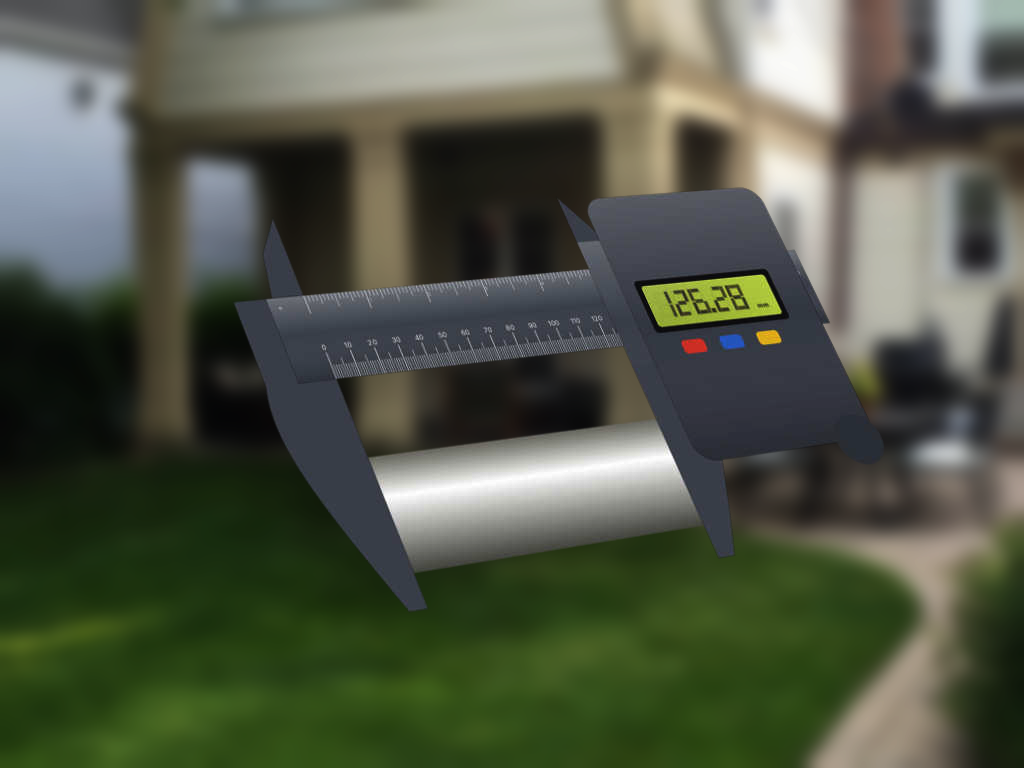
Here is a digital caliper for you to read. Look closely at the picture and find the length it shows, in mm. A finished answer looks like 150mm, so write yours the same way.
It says 126.28mm
